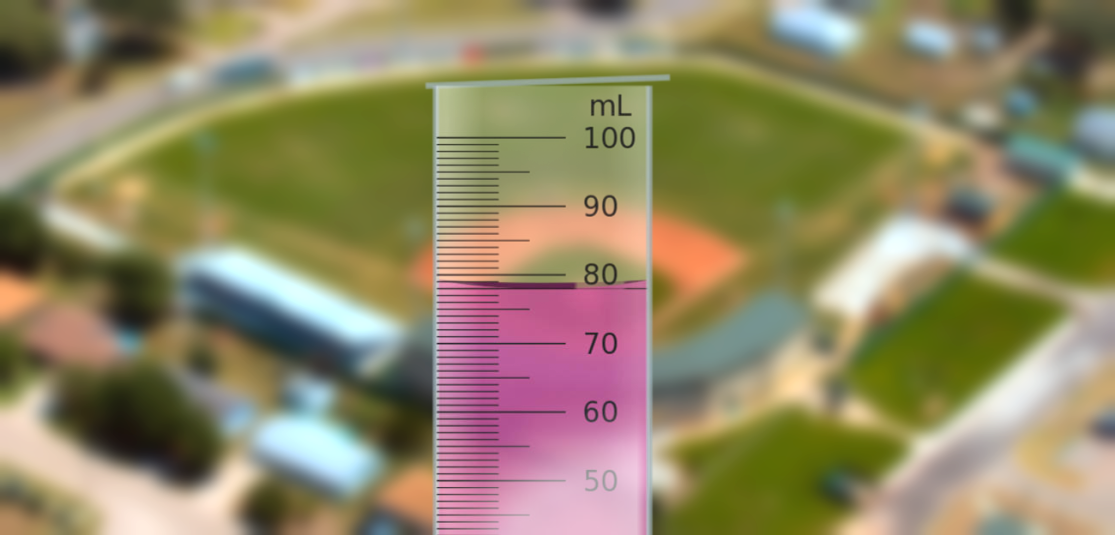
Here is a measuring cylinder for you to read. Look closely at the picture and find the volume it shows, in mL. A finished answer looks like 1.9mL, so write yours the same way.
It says 78mL
